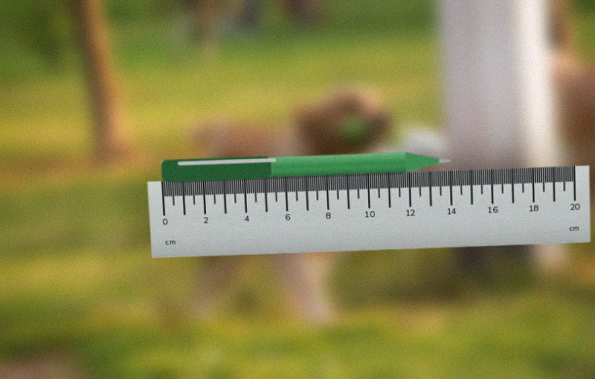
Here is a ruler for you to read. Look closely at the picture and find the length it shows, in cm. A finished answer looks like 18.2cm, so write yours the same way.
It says 14cm
